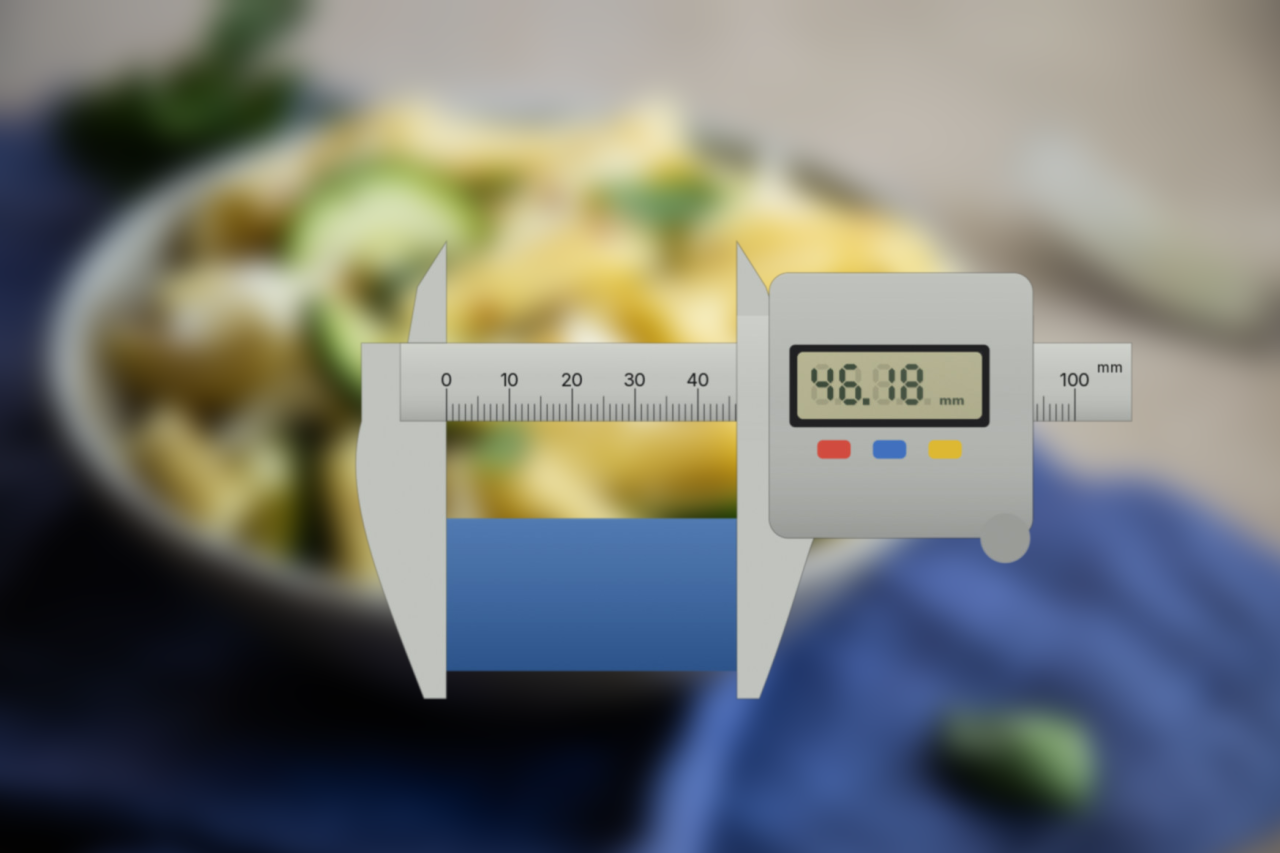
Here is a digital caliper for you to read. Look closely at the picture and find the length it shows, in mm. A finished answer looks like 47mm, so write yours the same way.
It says 46.18mm
